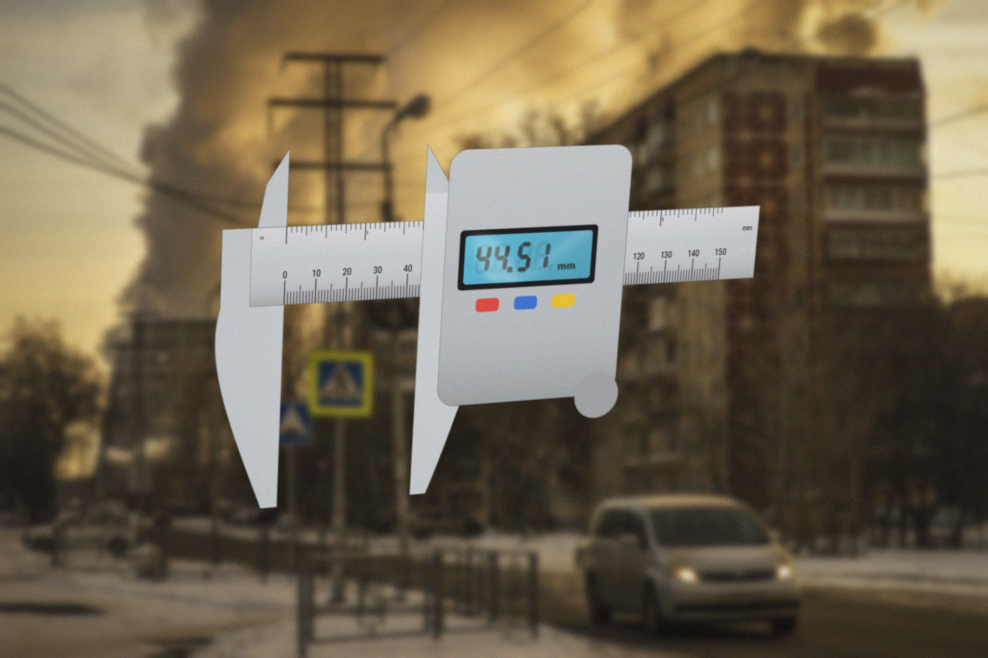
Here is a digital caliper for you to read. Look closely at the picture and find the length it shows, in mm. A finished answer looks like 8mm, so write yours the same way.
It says 44.51mm
